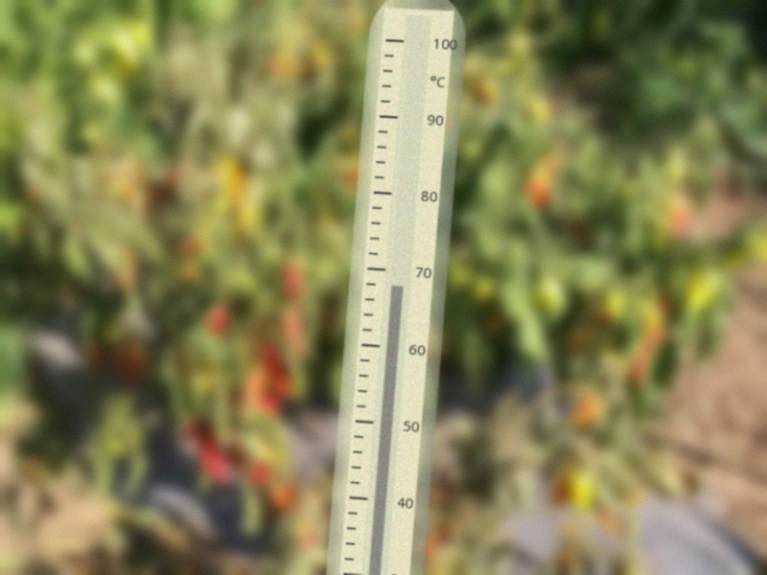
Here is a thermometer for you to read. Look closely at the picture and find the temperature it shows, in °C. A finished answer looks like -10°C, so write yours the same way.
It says 68°C
